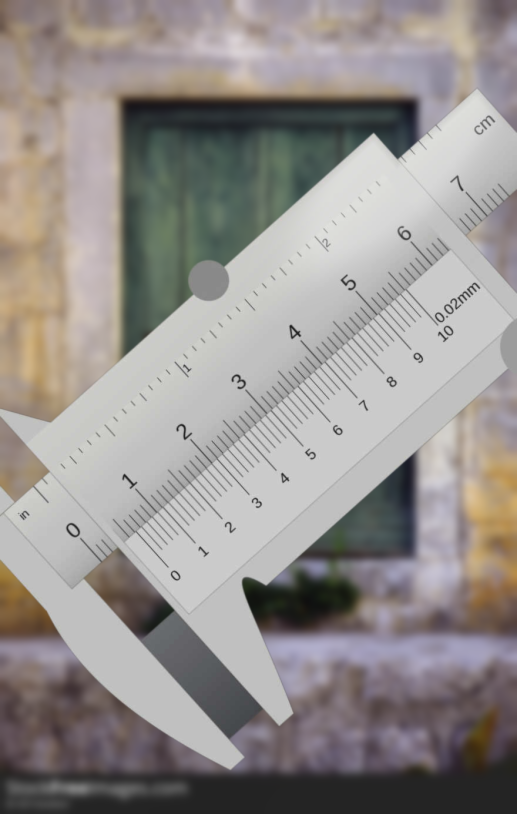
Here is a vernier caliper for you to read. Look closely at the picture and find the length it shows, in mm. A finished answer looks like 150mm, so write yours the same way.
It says 6.2mm
